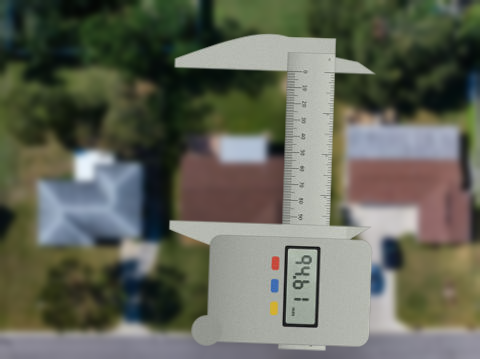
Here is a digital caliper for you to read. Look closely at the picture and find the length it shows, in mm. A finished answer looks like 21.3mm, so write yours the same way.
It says 94.61mm
